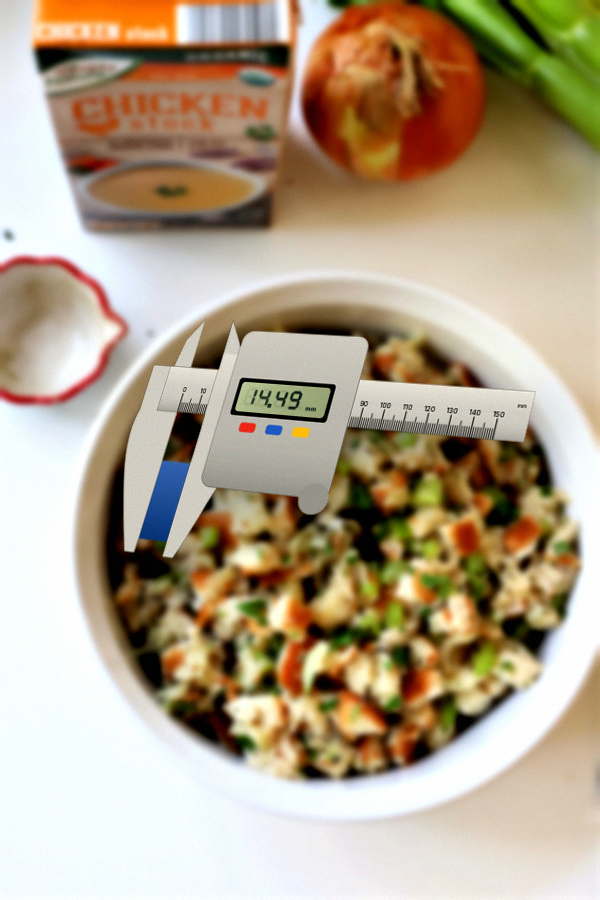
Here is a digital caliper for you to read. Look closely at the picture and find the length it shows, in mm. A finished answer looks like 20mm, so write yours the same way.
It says 14.49mm
